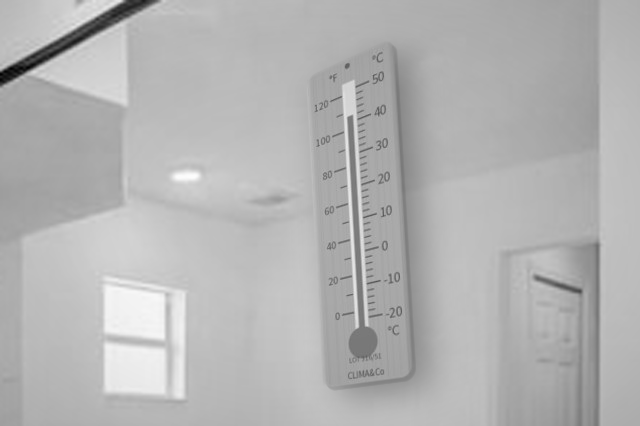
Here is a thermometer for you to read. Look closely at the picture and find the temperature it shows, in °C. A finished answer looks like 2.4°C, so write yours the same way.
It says 42°C
